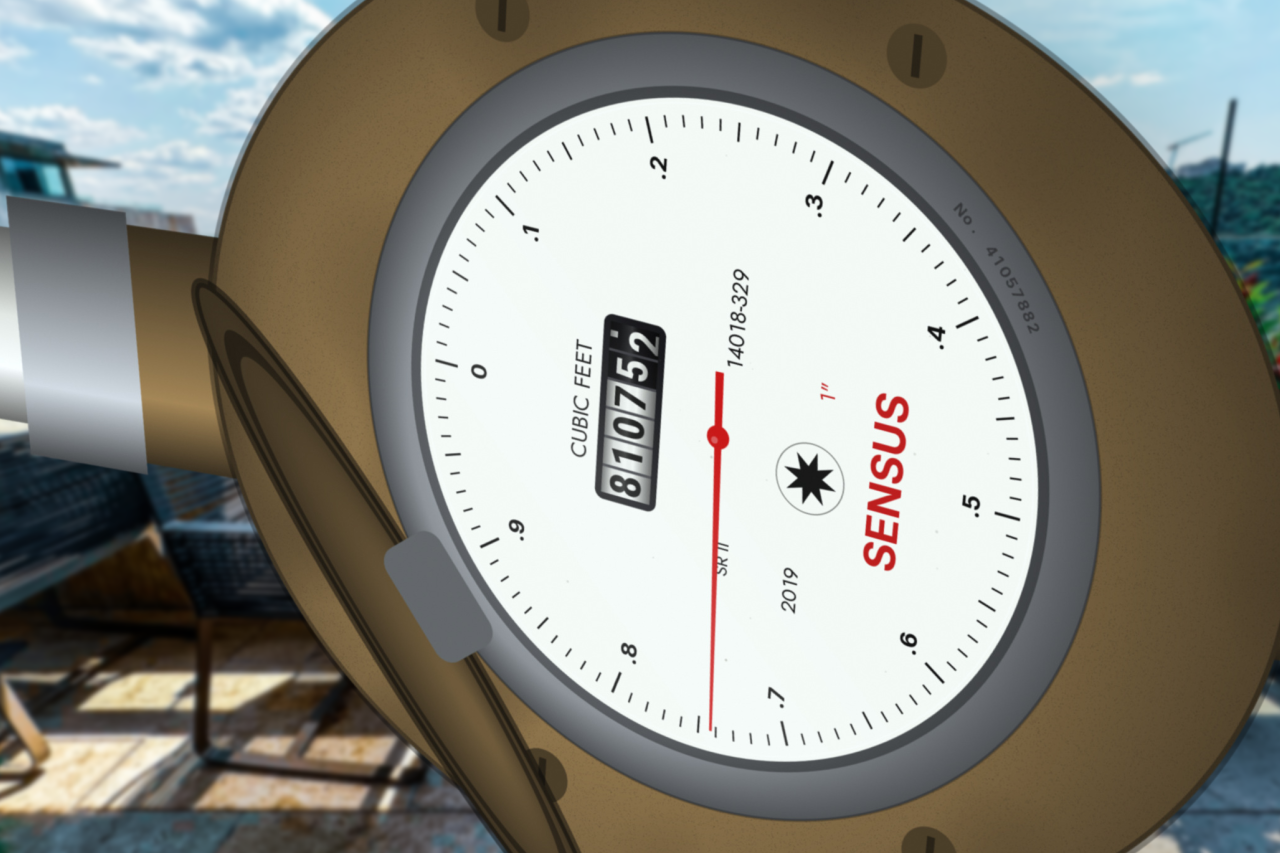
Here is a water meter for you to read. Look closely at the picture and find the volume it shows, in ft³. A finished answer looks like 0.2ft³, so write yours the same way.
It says 810751.74ft³
